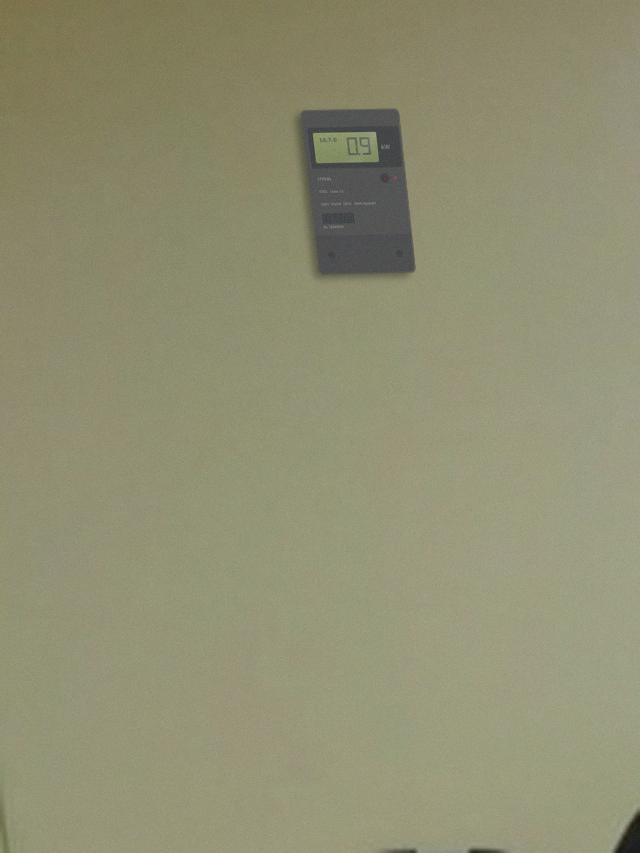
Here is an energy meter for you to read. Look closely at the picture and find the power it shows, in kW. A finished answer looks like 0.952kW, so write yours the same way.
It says 0.9kW
